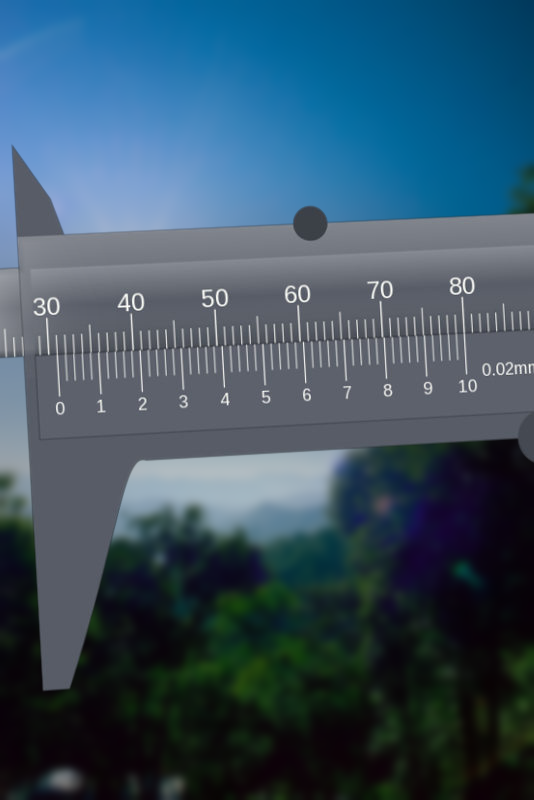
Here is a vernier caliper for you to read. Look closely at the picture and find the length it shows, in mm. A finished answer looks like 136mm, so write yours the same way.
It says 31.0mm
